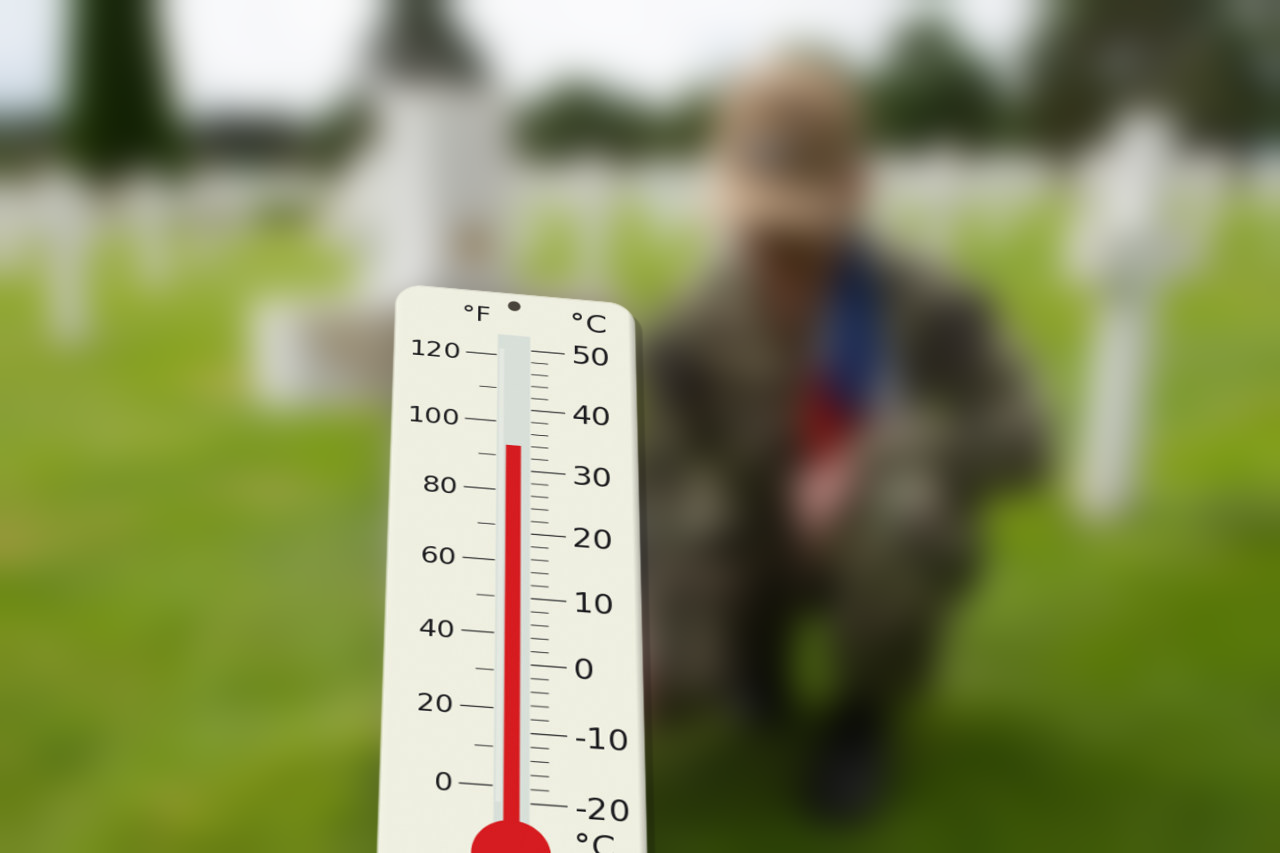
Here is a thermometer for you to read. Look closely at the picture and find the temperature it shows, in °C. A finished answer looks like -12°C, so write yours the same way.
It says 34°C
